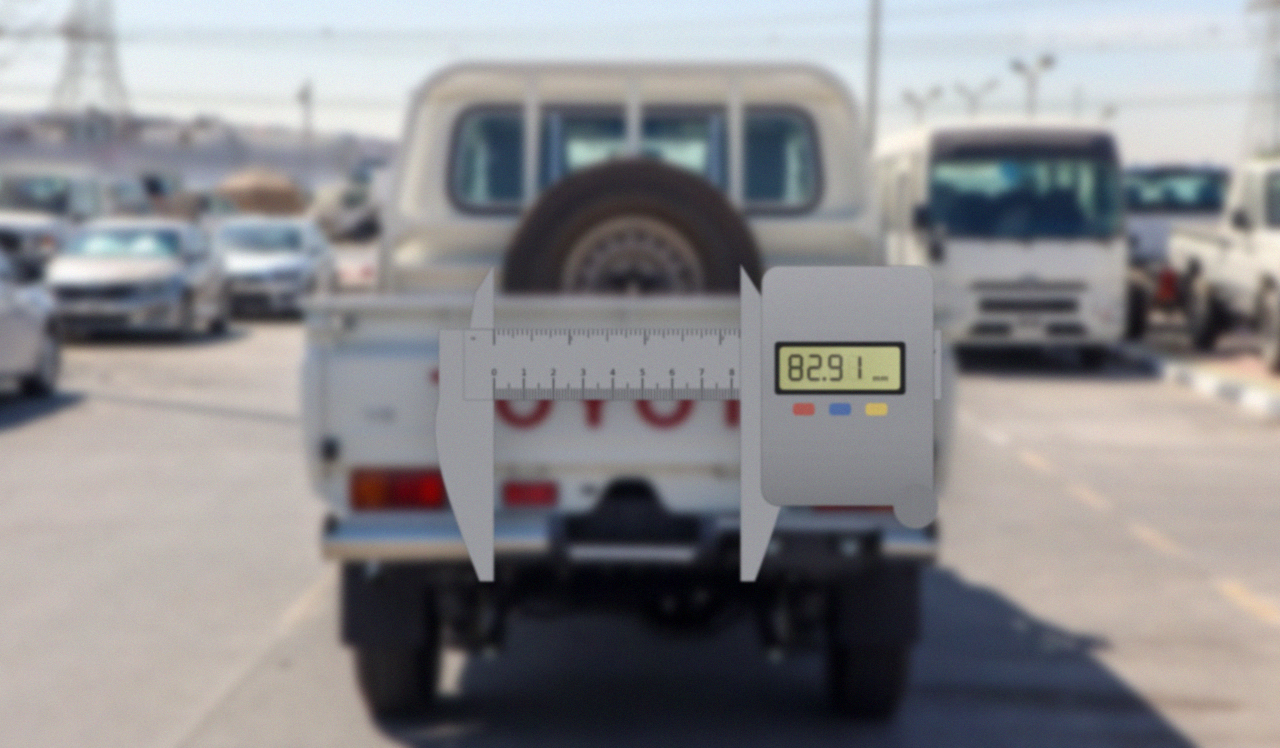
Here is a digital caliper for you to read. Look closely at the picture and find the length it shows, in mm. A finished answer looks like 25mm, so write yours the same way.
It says 82.91mm
